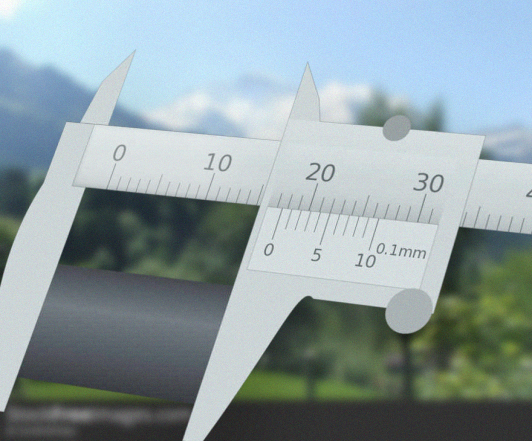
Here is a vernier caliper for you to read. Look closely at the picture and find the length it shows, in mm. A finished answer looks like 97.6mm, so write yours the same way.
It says 17.5mm
